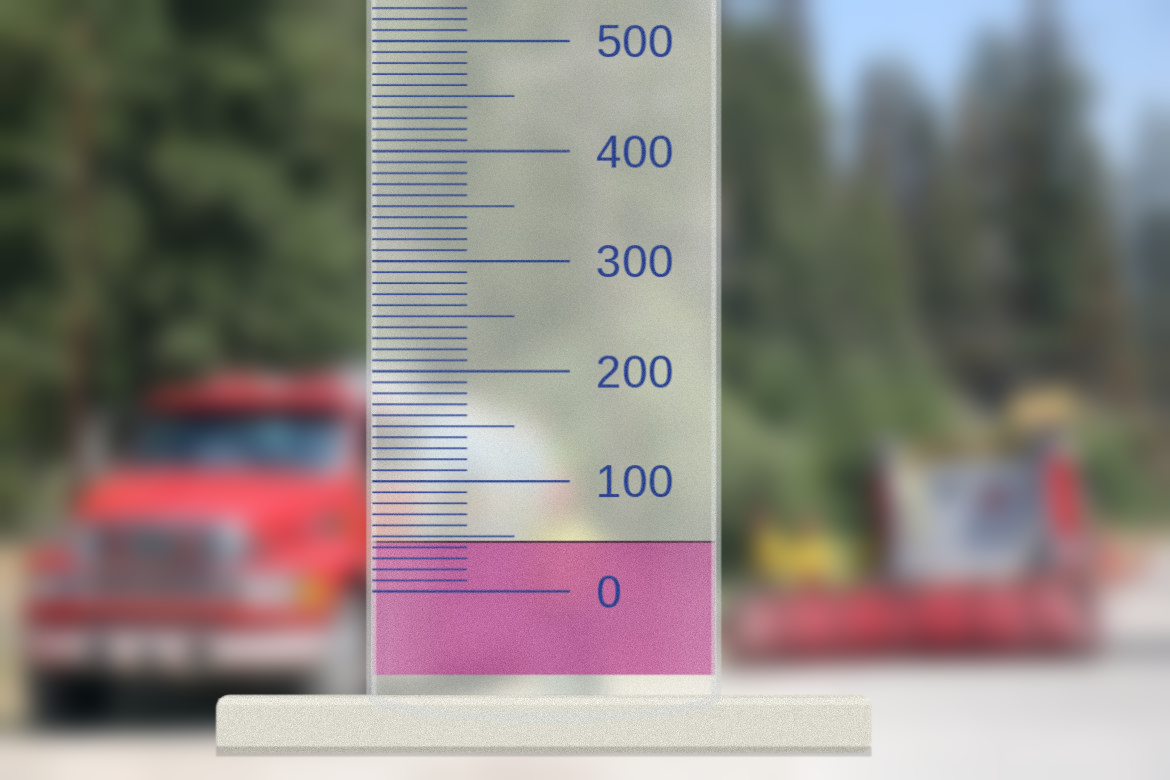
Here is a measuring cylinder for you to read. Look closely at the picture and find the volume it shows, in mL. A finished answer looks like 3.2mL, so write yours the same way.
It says 45mL
